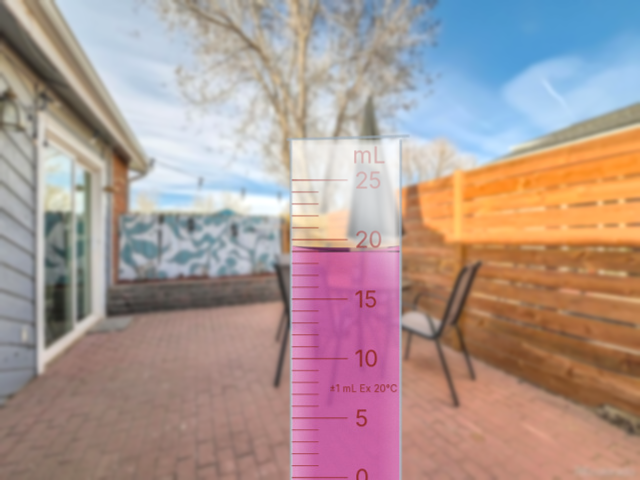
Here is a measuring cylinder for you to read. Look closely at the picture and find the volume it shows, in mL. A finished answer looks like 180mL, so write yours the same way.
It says 19mL
